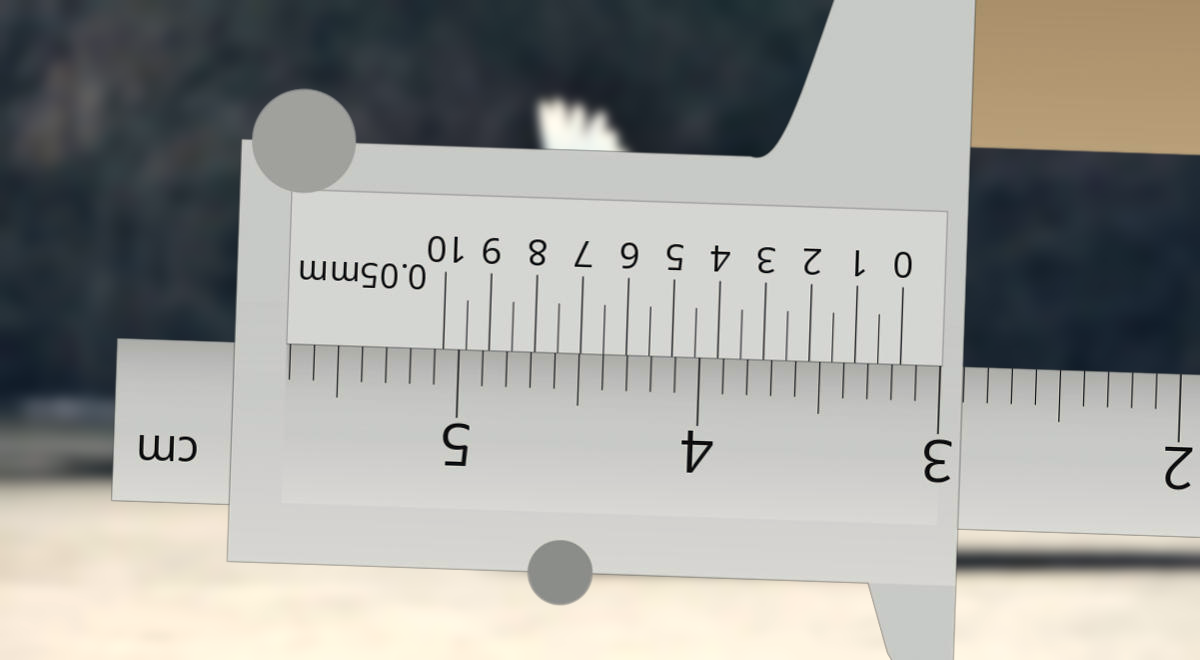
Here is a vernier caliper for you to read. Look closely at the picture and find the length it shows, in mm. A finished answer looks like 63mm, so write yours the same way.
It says 31.65mm
